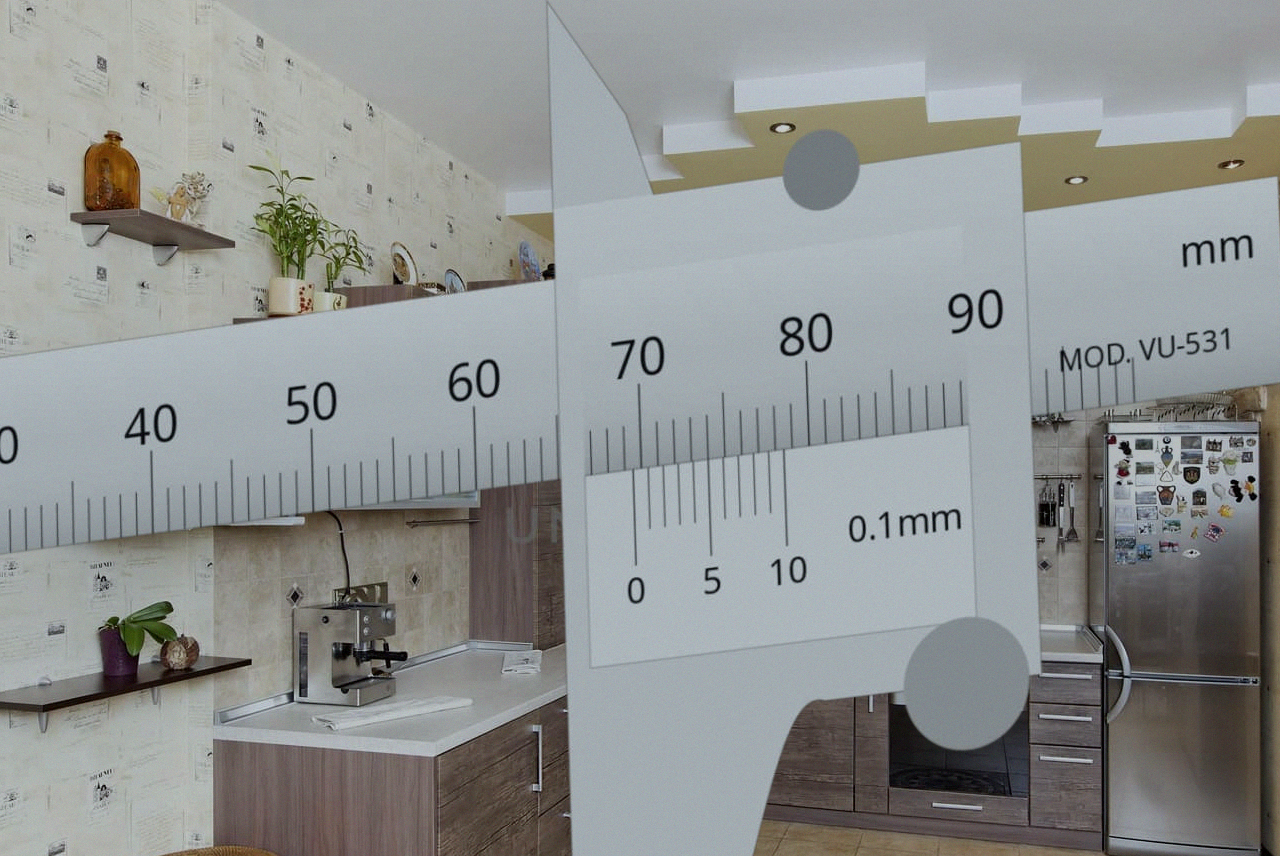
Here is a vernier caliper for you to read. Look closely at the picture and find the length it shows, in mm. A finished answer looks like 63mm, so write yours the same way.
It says 69.5mm
